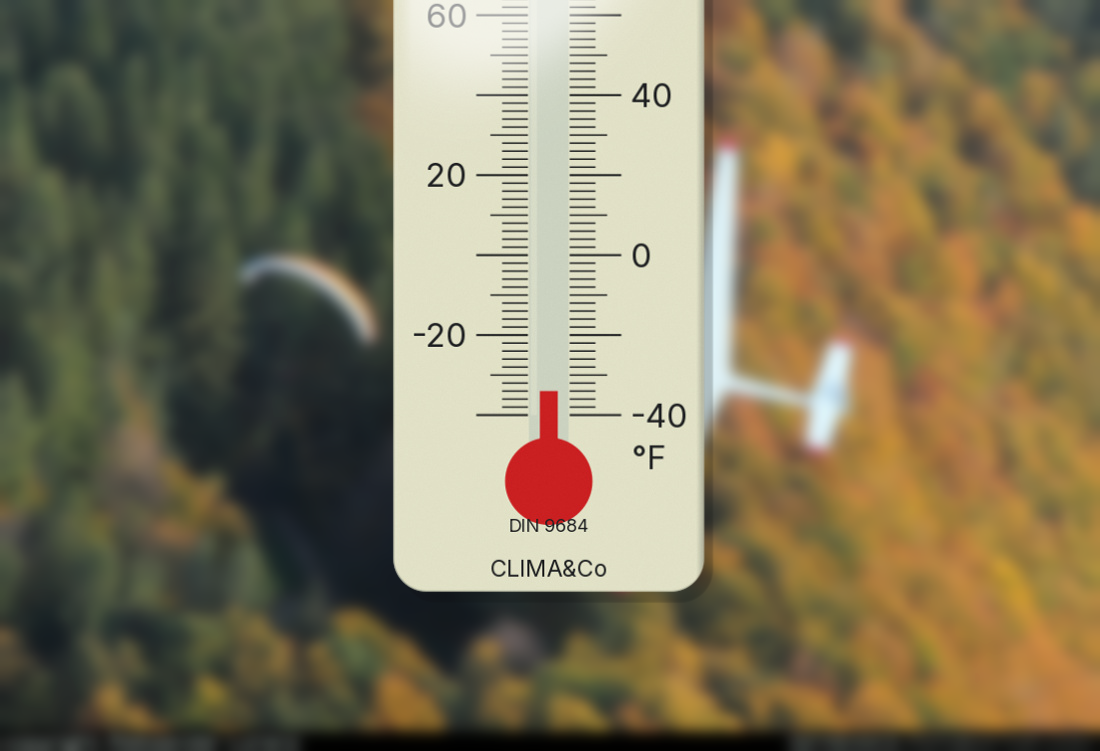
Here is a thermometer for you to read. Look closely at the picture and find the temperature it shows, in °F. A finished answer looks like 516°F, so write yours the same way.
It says -34°F
